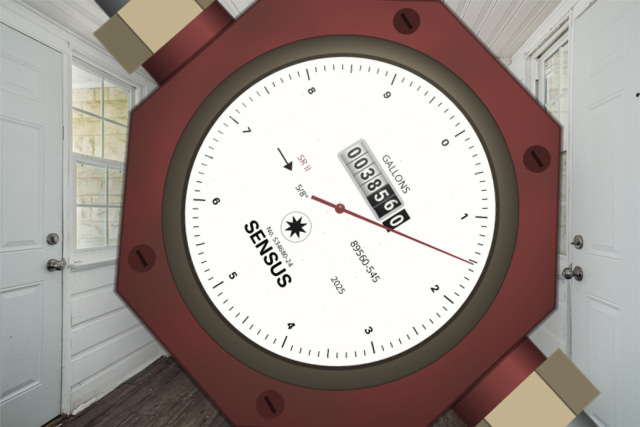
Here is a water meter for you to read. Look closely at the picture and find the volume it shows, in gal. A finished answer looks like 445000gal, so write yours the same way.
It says 38561.5gal
